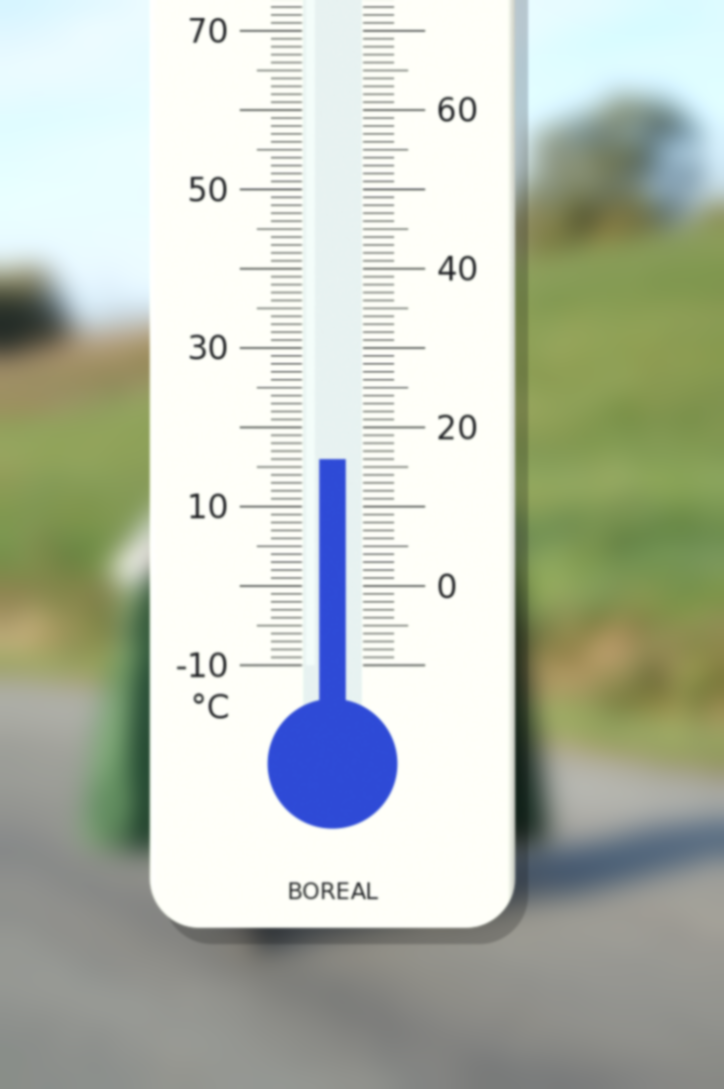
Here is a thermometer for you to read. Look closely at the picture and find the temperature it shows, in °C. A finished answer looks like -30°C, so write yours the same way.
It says 16°C
